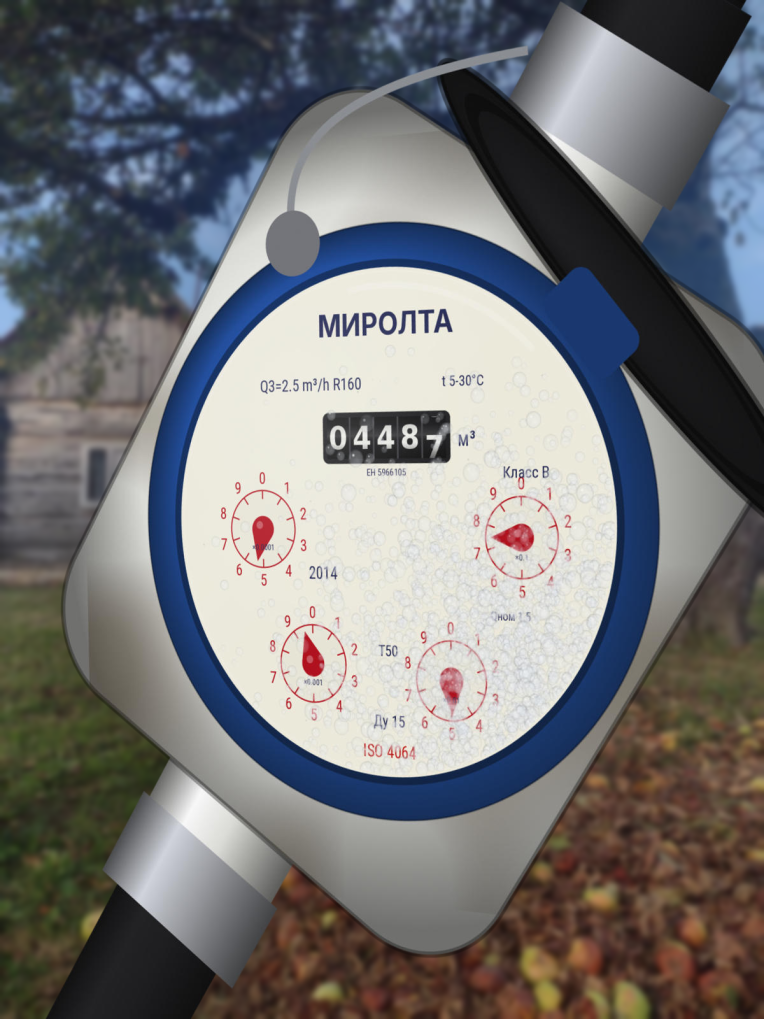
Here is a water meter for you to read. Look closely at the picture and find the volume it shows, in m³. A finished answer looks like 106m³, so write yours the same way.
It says 4486.7495m³
